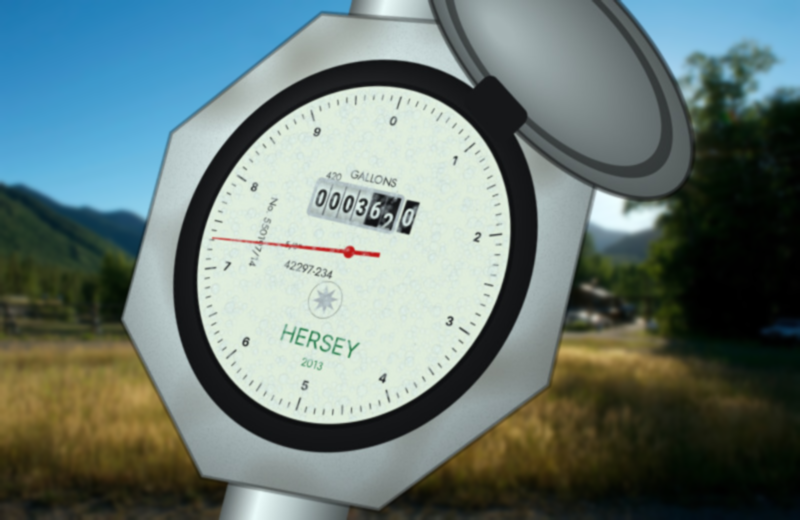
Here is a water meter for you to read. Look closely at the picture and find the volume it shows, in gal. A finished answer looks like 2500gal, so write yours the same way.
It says 3617.3gal
